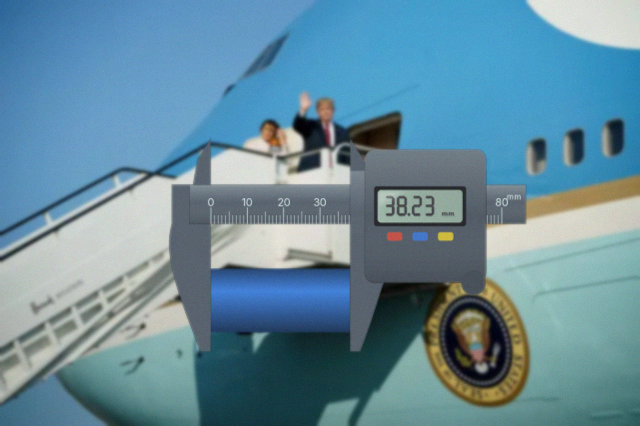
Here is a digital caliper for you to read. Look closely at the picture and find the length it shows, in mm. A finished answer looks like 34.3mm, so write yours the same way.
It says 38.23mm
